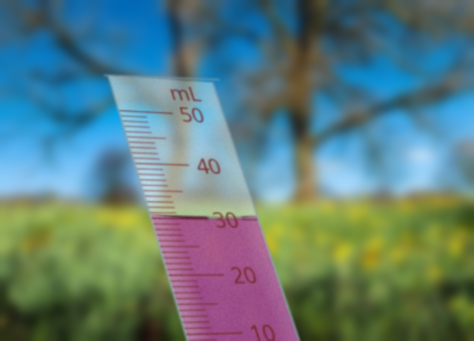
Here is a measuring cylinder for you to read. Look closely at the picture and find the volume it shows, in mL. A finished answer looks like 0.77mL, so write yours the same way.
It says 30mL
